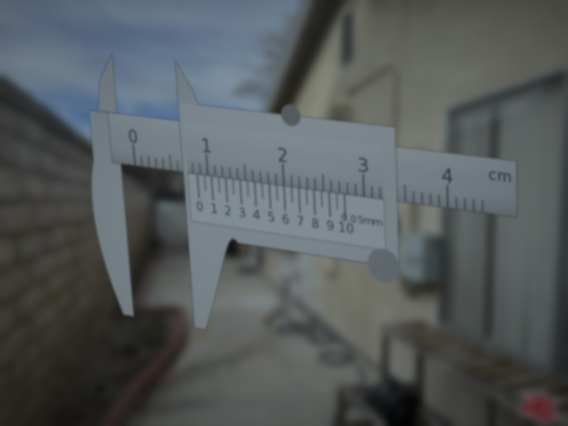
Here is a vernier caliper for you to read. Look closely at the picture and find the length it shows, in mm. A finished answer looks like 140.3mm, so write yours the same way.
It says 8.6mm
